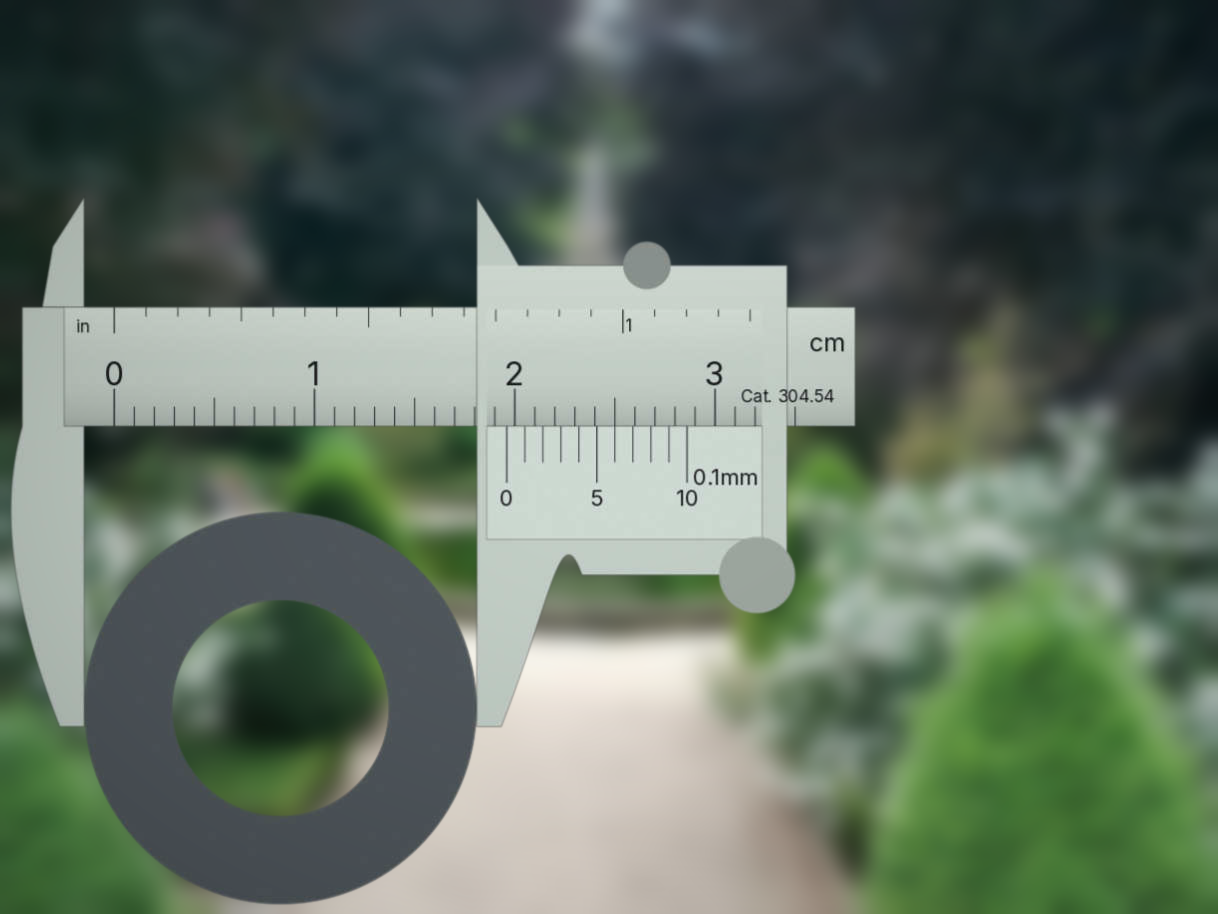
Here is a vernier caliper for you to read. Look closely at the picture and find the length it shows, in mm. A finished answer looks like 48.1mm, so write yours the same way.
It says 19.6mm
